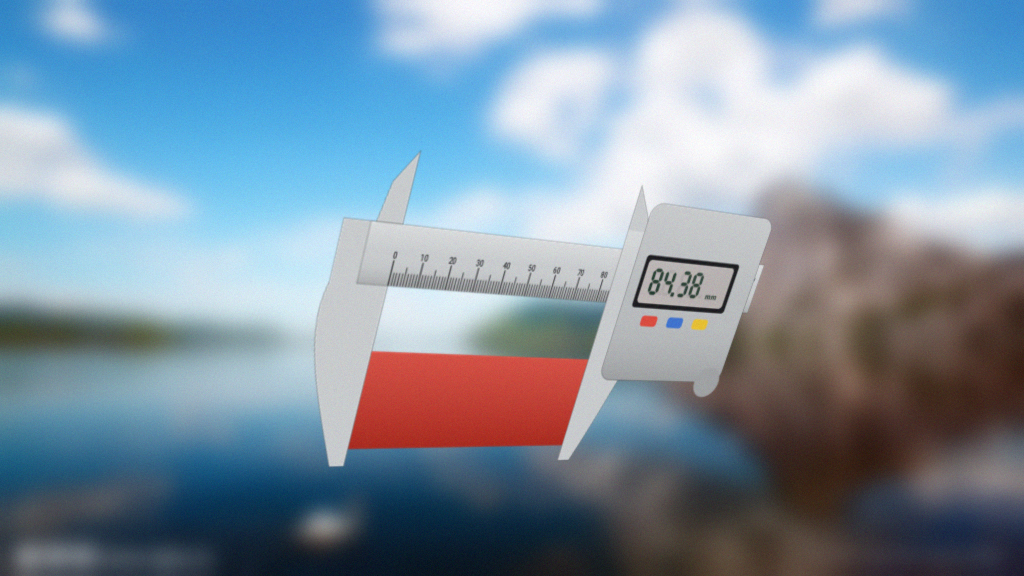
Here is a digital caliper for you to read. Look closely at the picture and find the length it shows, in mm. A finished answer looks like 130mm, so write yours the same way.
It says 84.38mm
